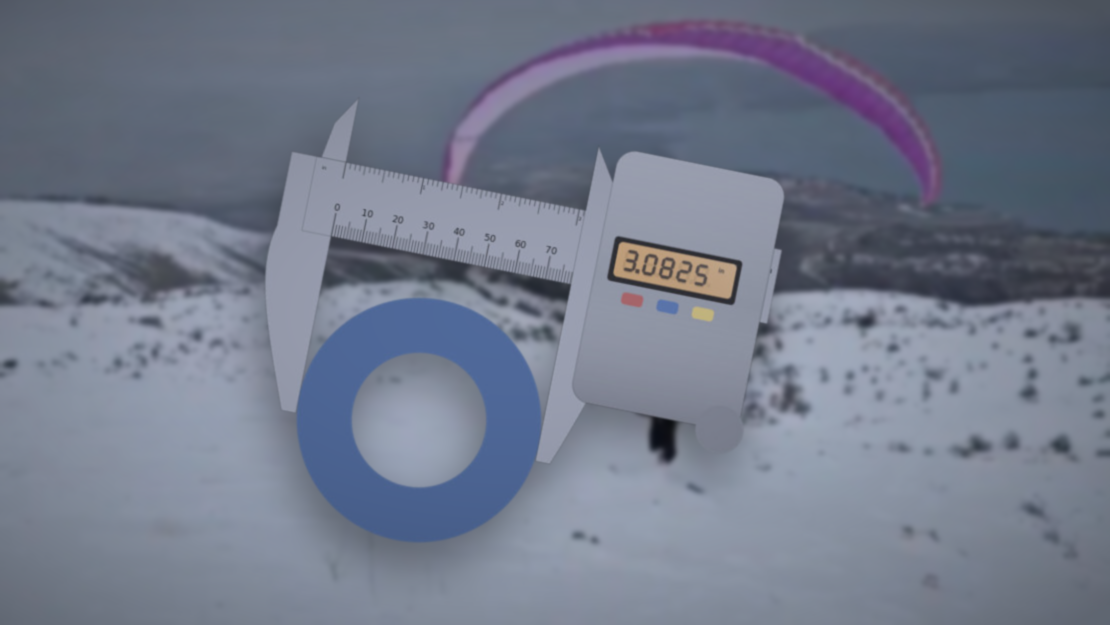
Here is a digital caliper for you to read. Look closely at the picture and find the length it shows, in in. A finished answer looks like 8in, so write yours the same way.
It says 3.0825in
